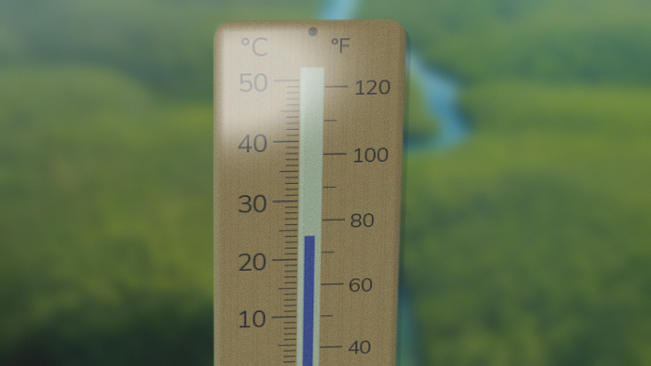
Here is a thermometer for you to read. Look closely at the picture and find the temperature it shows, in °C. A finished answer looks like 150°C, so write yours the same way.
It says 24°C
